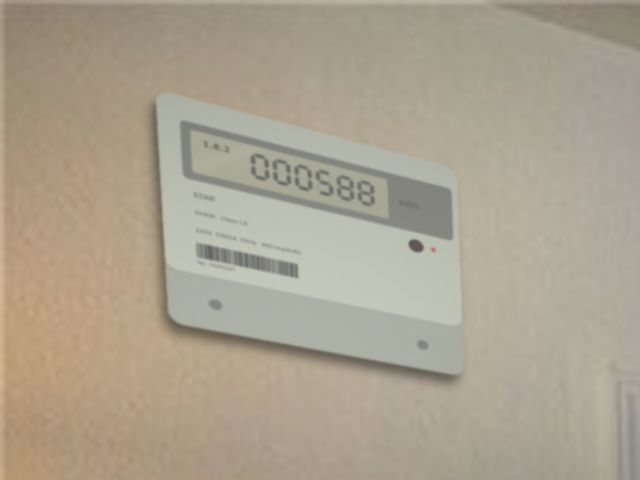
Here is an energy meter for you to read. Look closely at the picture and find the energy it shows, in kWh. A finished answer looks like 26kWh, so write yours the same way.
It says 588kWh
